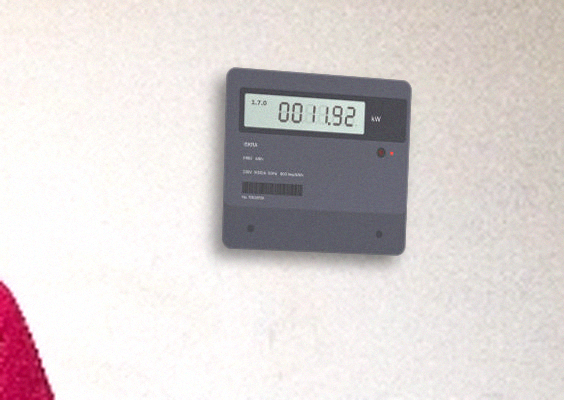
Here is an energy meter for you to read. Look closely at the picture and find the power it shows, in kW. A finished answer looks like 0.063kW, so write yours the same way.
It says 11.92kW
